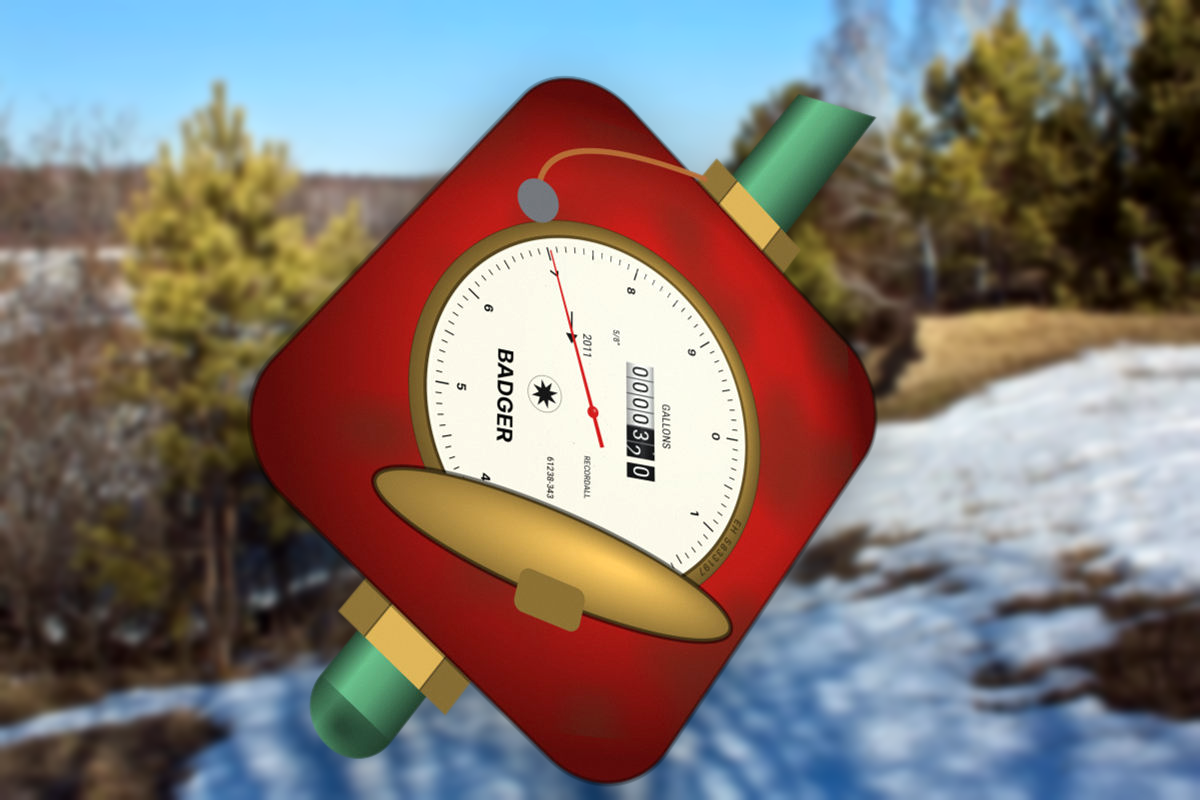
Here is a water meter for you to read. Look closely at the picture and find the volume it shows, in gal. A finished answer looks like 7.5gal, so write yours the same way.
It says 317.0gal
